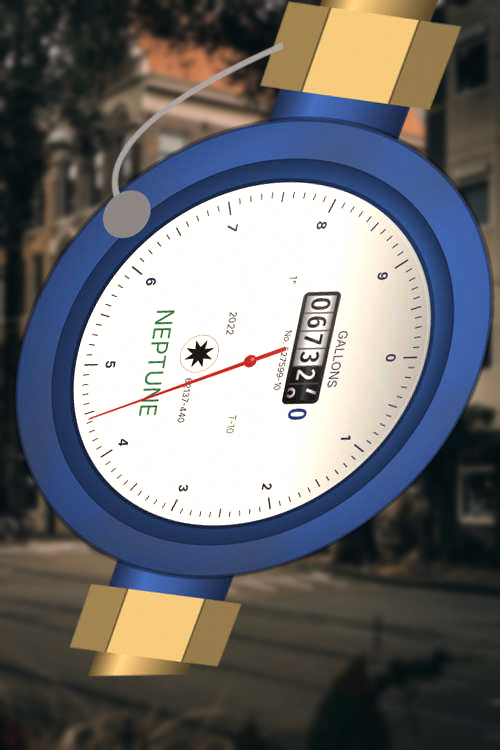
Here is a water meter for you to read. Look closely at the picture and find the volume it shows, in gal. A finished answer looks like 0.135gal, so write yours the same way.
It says 673274.4gal
